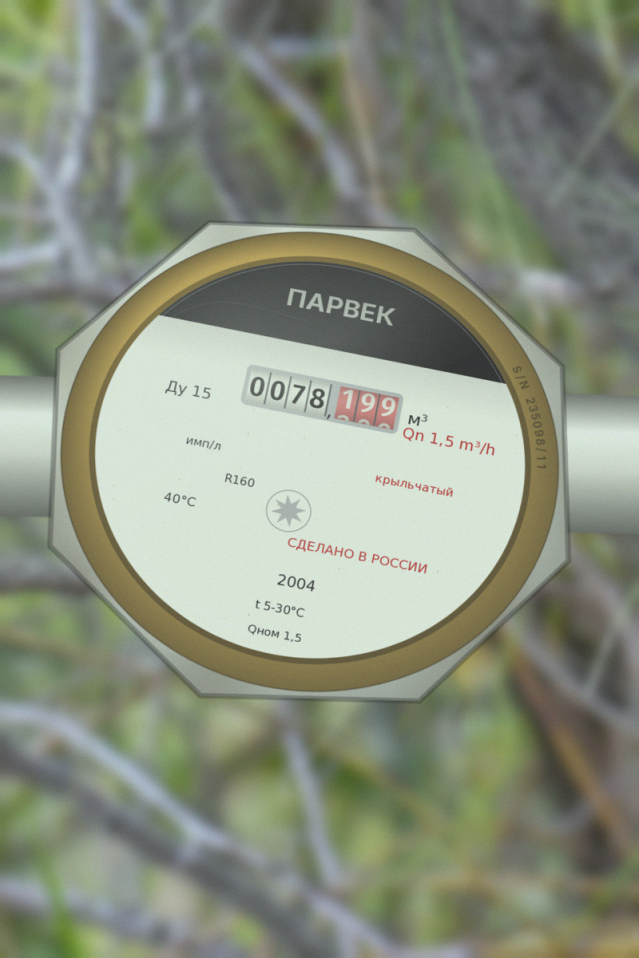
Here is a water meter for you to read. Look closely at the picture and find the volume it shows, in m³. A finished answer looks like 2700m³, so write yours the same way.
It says 78.199m³
